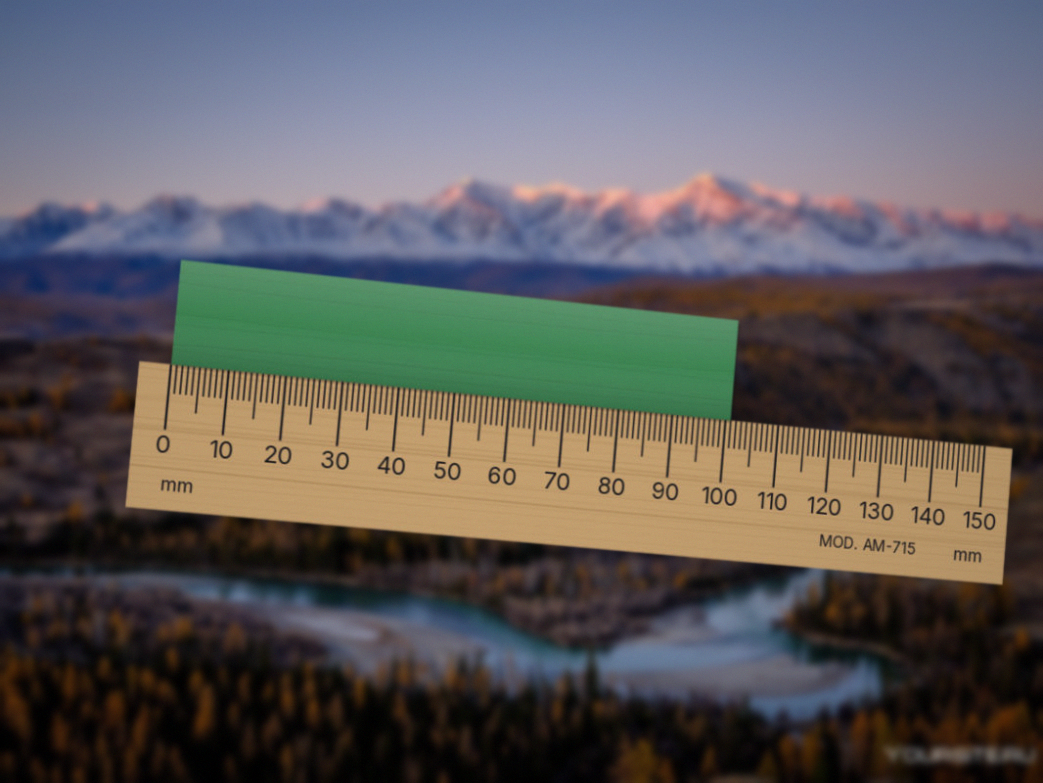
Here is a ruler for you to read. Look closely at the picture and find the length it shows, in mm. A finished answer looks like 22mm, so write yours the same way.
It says 101mm
